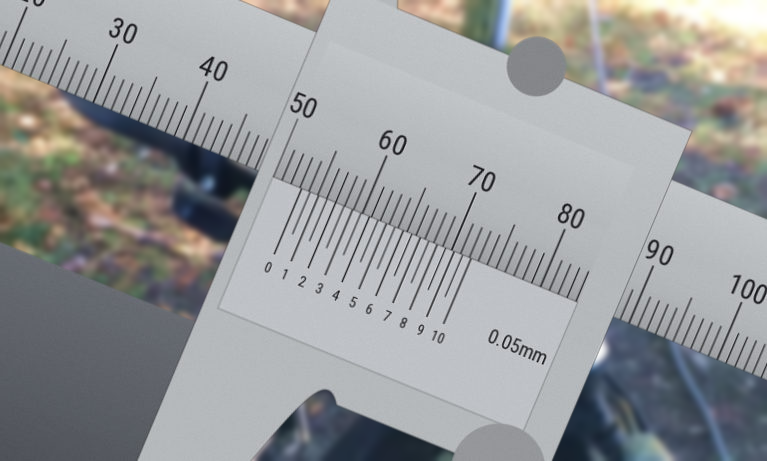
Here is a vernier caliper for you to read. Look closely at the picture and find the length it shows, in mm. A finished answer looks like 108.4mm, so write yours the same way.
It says 53.2mm
